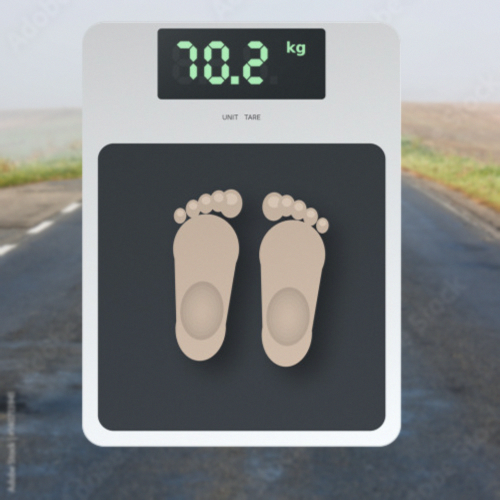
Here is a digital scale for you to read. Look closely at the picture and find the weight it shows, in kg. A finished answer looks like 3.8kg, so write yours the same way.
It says 70.2kg
